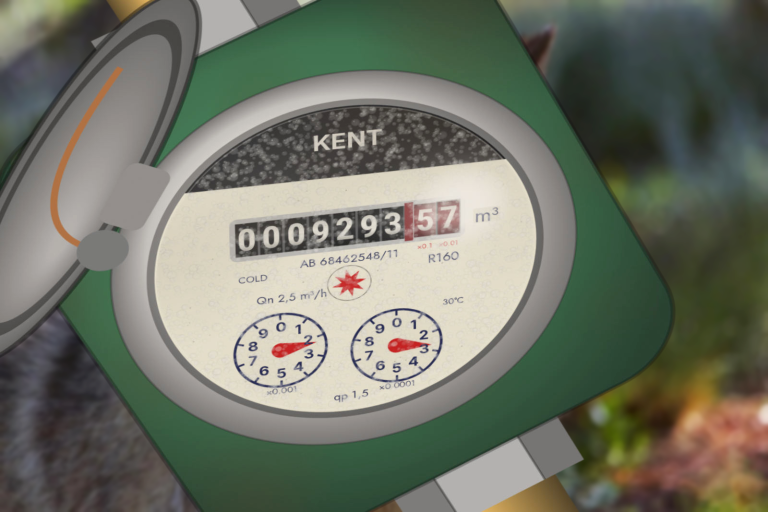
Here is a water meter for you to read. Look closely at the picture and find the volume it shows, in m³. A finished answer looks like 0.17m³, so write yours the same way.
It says 9293.5722m³
